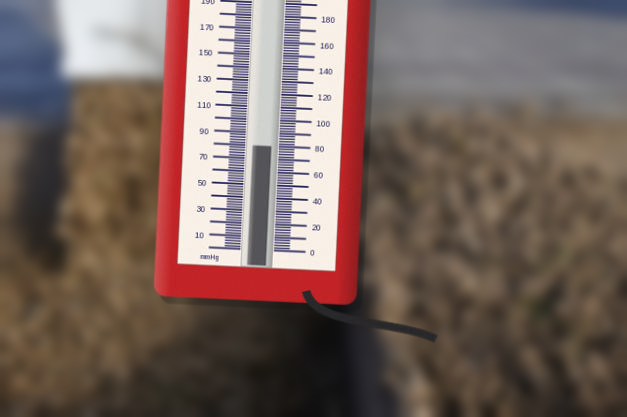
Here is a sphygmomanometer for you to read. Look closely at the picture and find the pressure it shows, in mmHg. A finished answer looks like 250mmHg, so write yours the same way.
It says 80mmHg
